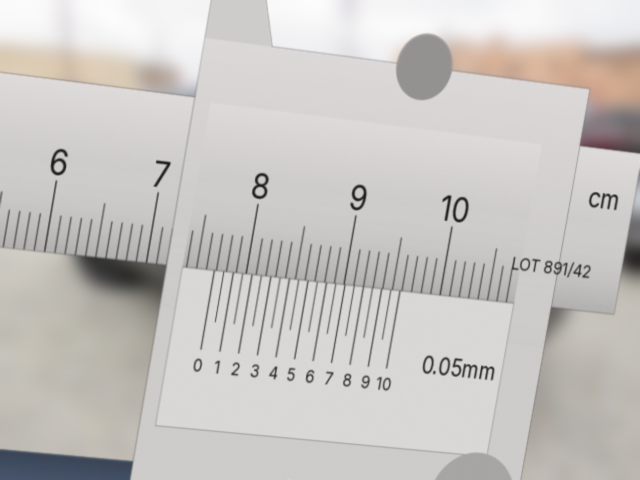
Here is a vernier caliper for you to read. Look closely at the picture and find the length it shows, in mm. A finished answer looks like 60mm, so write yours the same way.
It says 76.8mm
